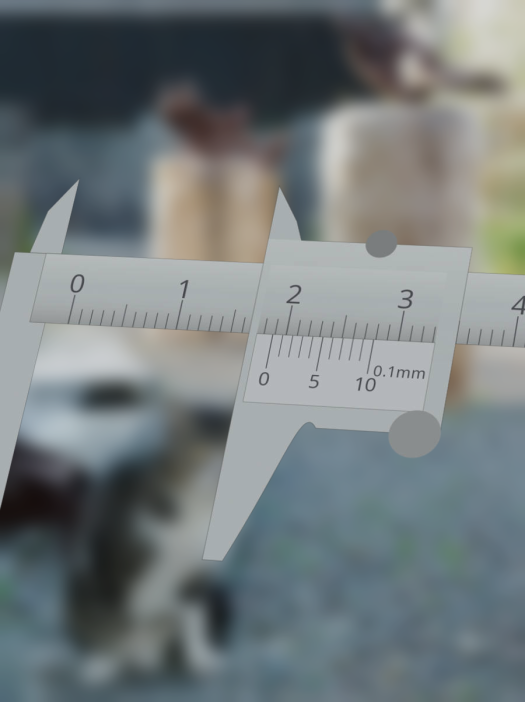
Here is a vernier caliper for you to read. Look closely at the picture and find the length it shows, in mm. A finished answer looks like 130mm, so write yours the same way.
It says 18.8mm
